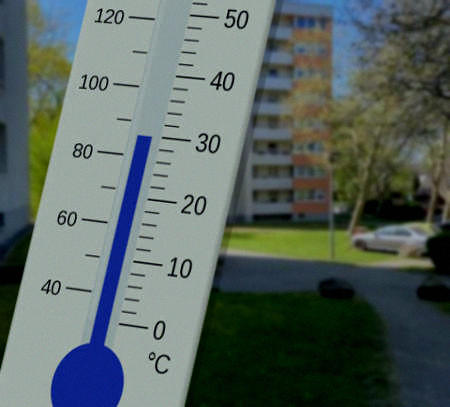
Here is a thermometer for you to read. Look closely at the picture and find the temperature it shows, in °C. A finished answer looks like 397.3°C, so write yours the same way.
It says 30°C
